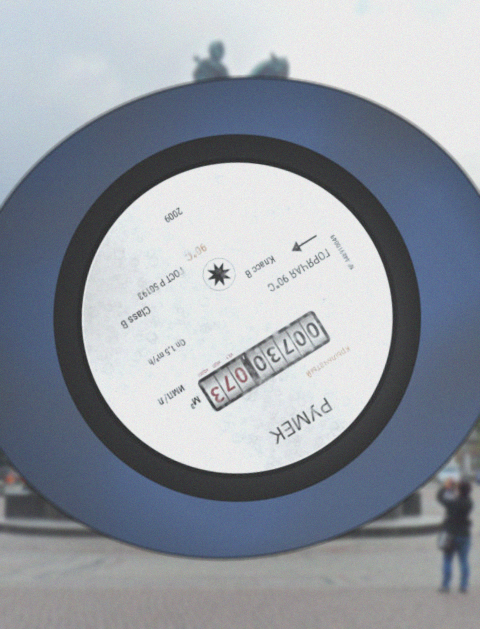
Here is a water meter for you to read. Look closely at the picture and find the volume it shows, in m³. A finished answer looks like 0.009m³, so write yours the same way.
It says 730.073m³
